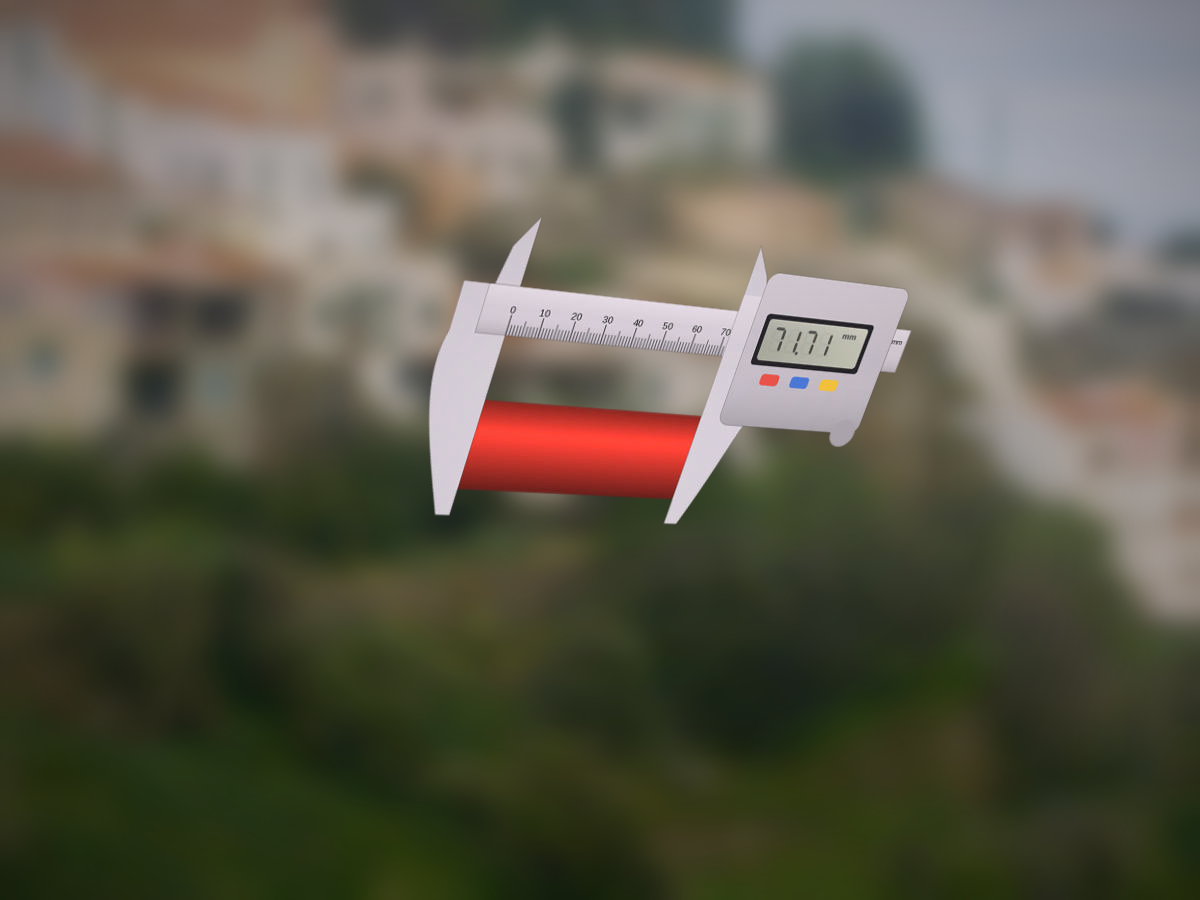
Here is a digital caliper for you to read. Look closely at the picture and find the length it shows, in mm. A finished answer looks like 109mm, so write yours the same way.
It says 71.71mm
